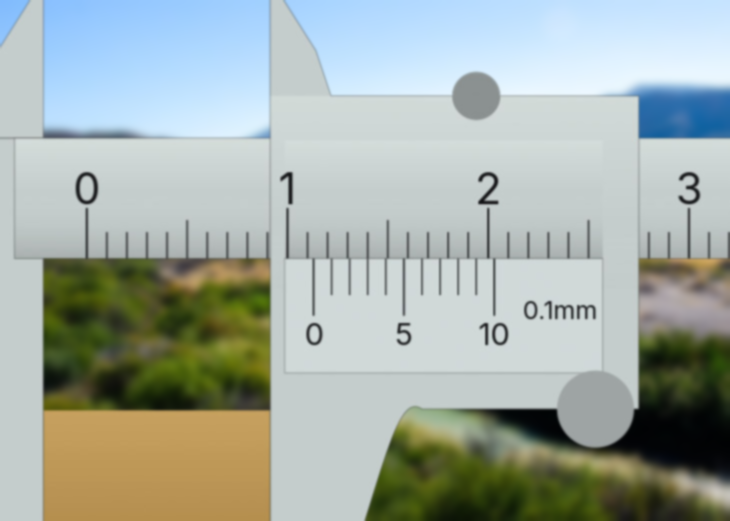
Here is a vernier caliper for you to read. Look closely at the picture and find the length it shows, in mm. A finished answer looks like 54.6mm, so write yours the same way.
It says 11.3mm
